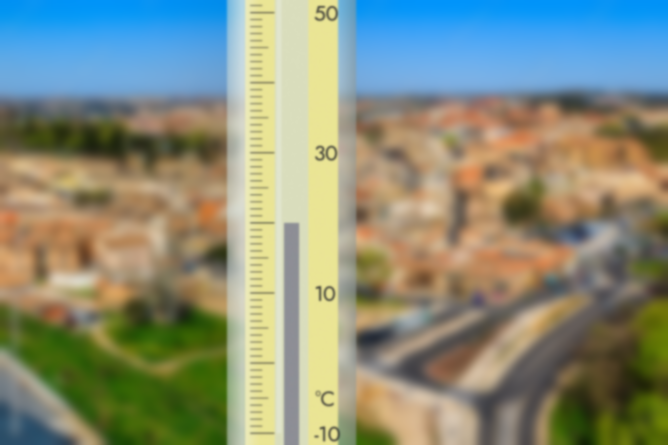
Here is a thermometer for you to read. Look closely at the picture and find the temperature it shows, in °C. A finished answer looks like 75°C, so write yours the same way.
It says 20°C
